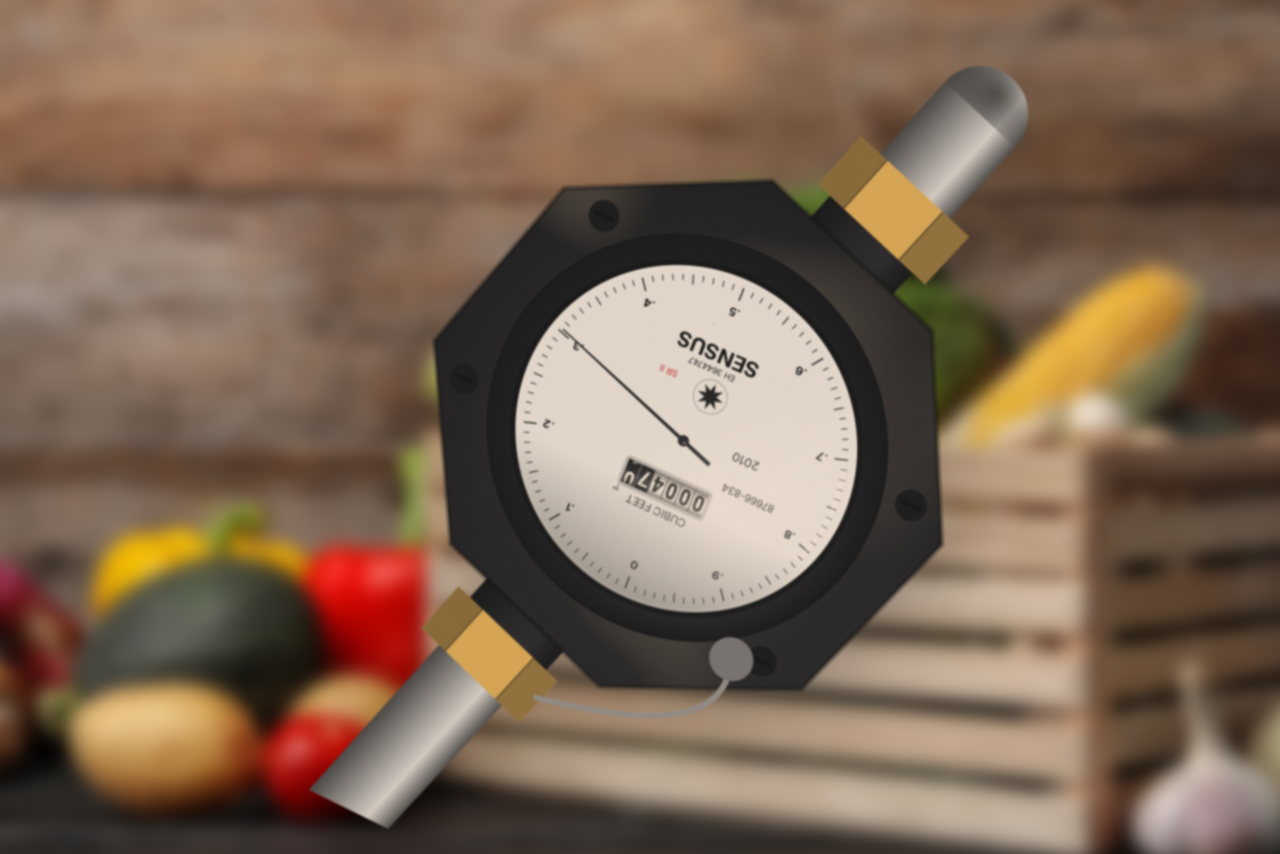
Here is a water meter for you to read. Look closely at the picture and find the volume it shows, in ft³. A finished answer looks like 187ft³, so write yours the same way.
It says 470.30ft³
